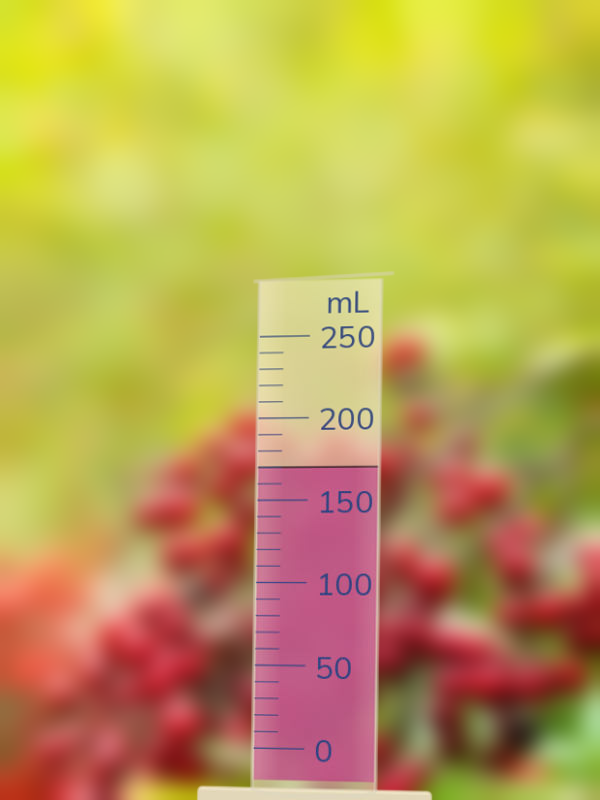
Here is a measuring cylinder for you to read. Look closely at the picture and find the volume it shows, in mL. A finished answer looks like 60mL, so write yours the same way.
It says 170mL
